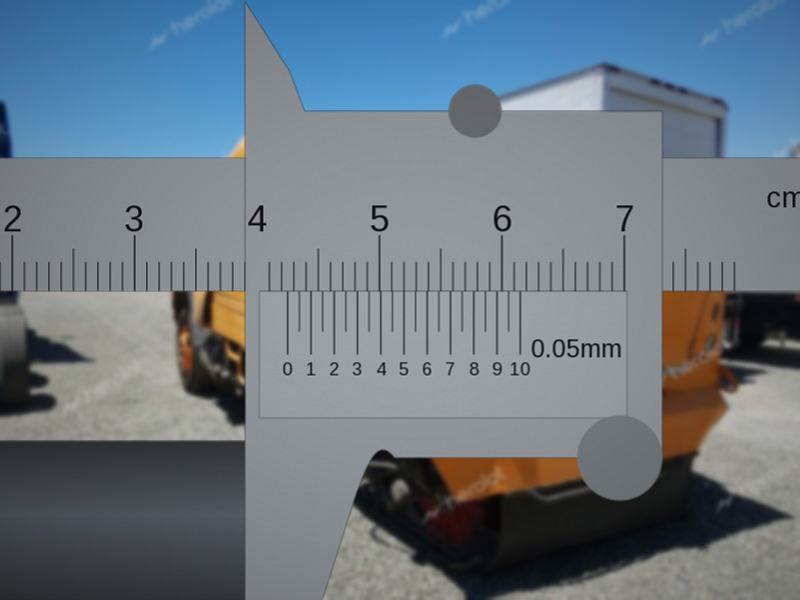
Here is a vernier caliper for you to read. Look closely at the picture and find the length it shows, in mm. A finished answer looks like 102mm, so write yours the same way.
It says 42.5mm
